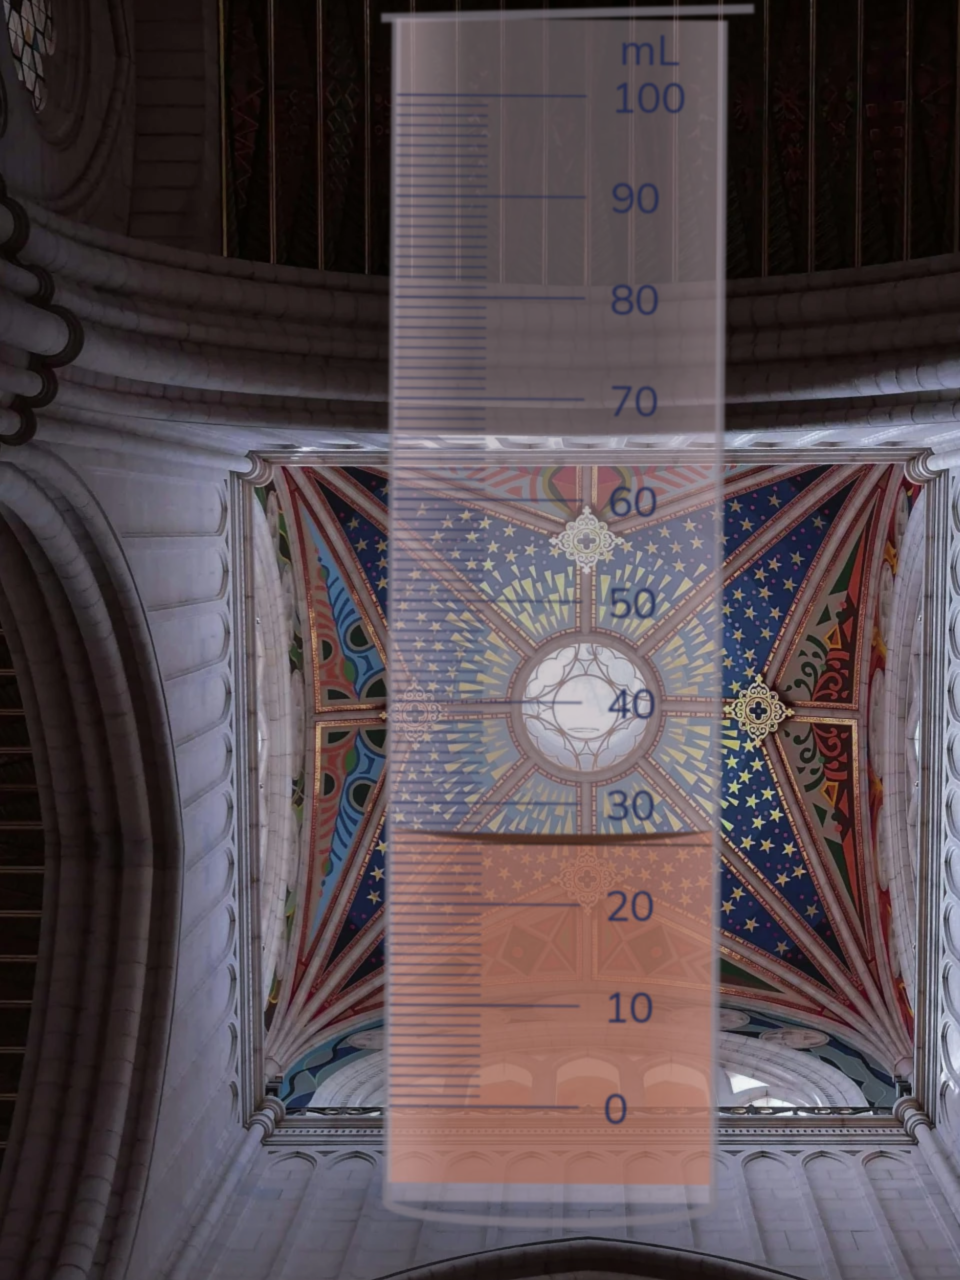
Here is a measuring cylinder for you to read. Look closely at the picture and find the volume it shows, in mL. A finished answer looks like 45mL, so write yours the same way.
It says 26mL
